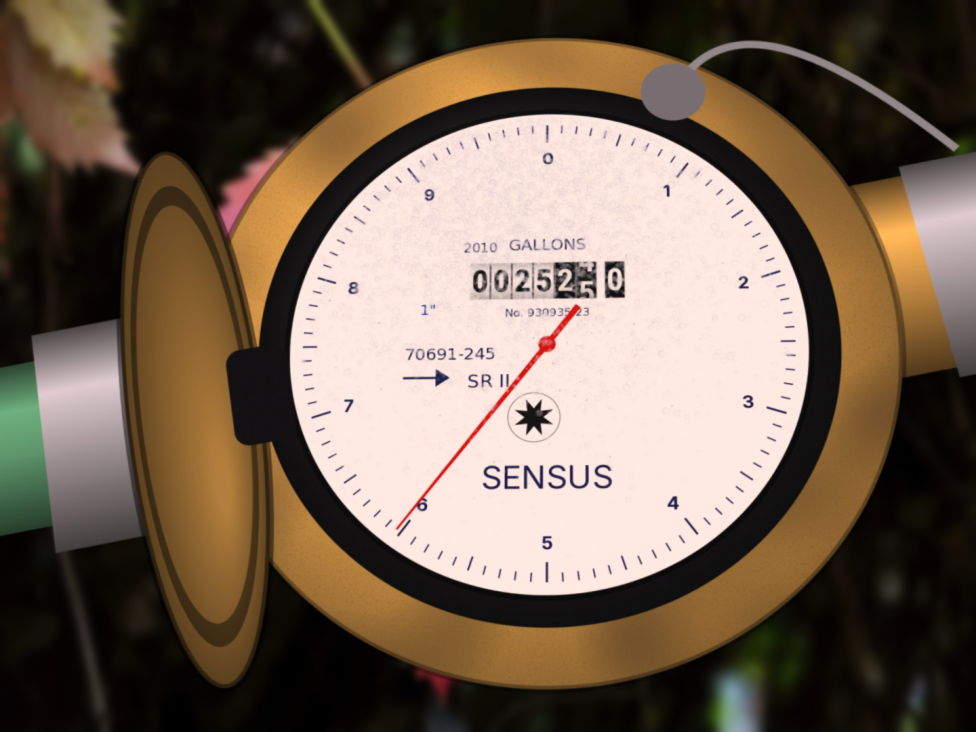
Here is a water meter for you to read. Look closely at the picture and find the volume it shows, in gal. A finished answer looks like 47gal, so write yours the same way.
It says 25246.0gal
